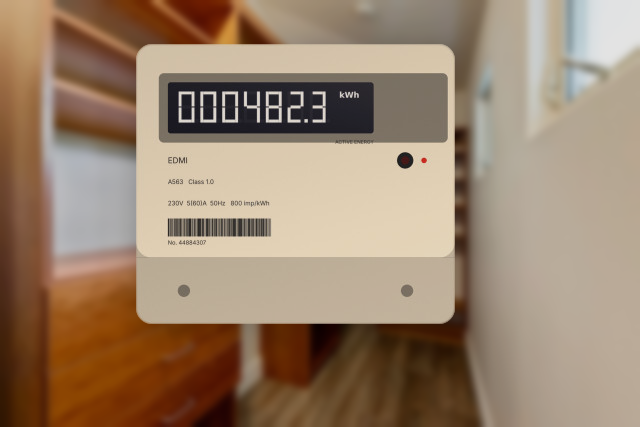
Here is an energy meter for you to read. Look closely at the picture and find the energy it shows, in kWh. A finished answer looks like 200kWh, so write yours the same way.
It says 482.3kWh
